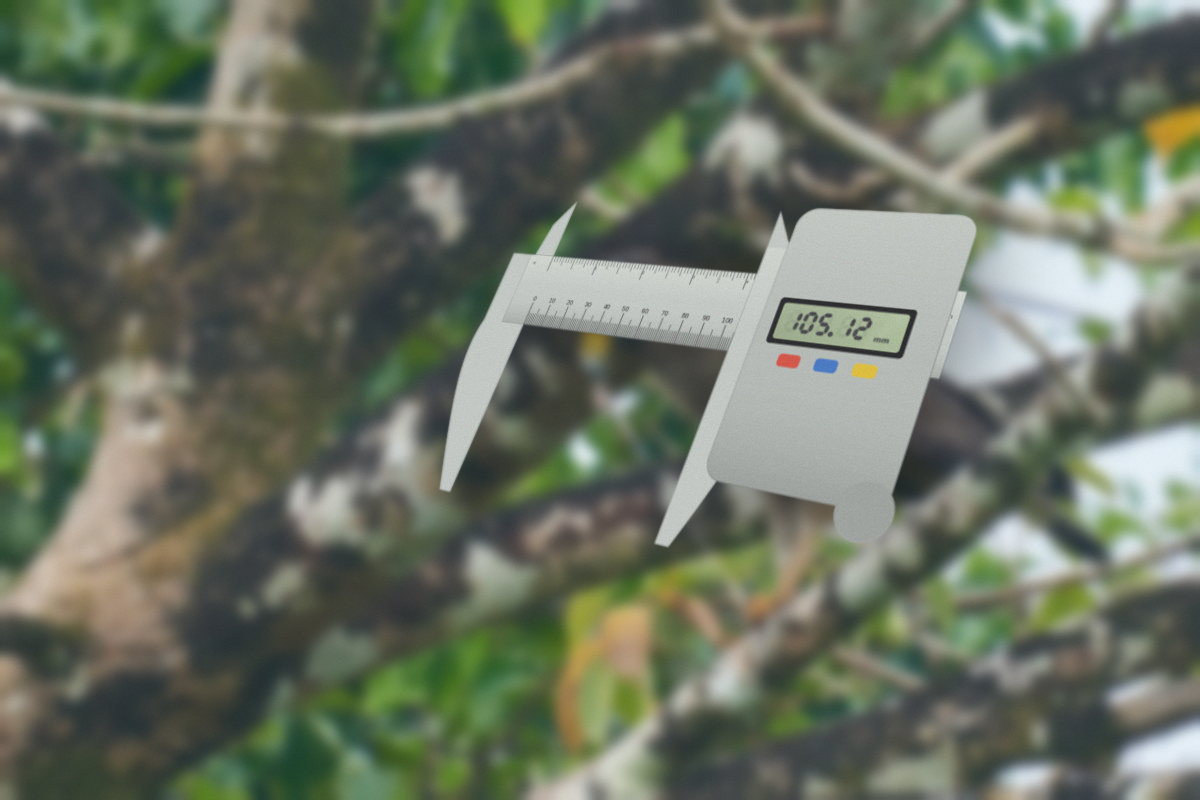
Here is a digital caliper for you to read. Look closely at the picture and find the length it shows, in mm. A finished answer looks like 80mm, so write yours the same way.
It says 105.12mm
